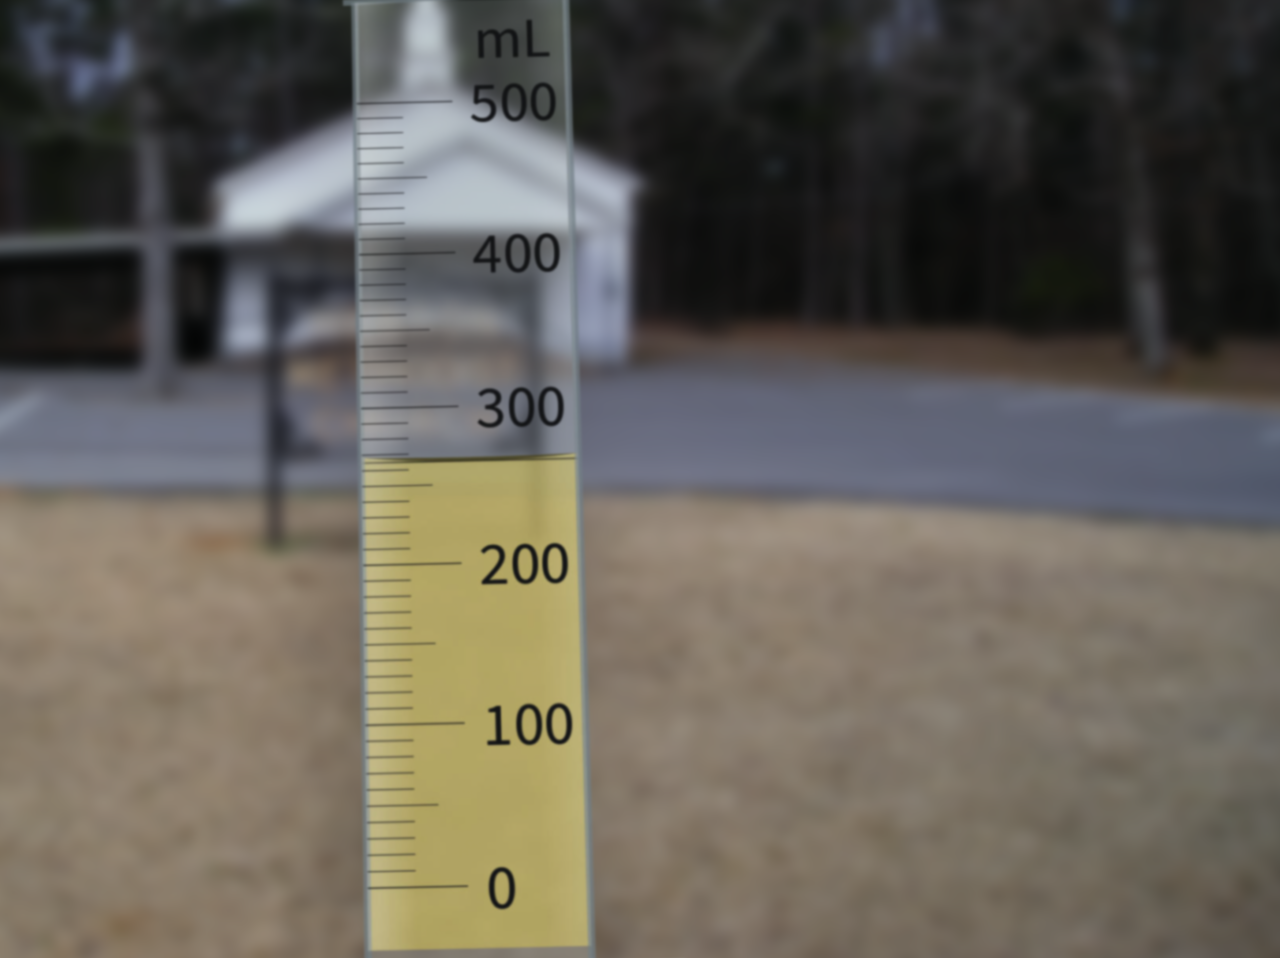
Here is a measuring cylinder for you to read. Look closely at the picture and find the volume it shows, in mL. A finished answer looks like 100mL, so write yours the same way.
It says 265mL
